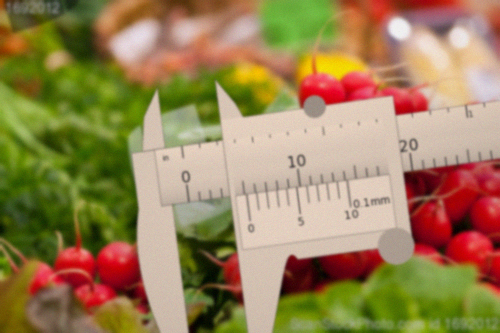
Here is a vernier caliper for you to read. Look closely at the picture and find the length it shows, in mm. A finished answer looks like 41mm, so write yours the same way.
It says 5.2mm
